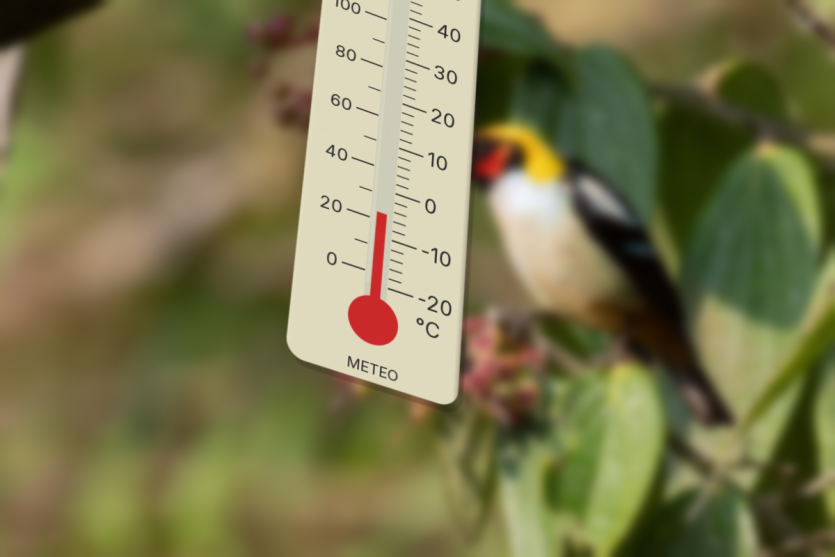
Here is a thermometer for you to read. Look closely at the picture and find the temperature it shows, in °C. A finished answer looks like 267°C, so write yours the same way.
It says -5°C
